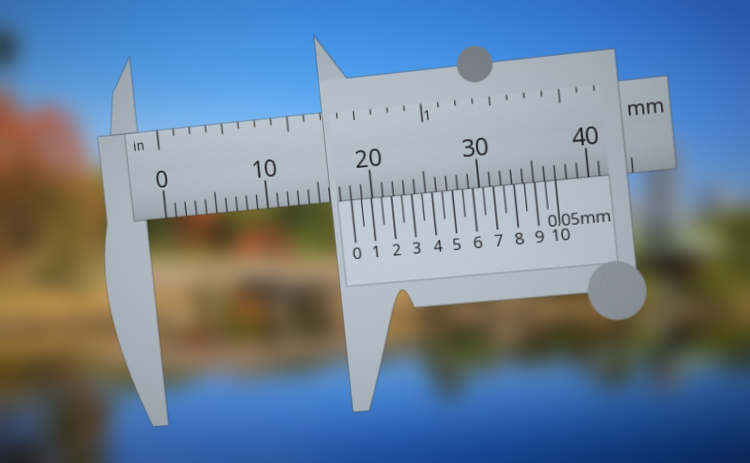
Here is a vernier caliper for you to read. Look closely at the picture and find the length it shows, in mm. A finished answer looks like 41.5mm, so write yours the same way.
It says 18.0mm
